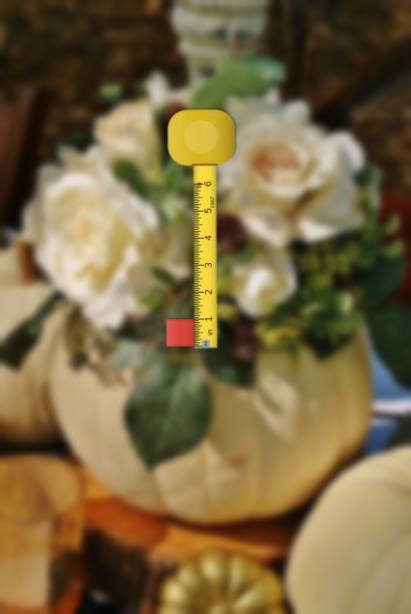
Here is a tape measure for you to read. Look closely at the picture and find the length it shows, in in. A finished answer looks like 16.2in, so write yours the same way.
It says 1in
